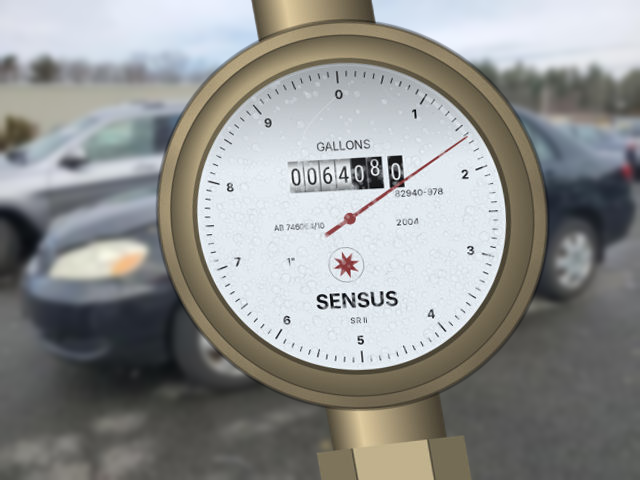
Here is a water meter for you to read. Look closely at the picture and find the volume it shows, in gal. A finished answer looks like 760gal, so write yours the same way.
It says 64081.6gal
